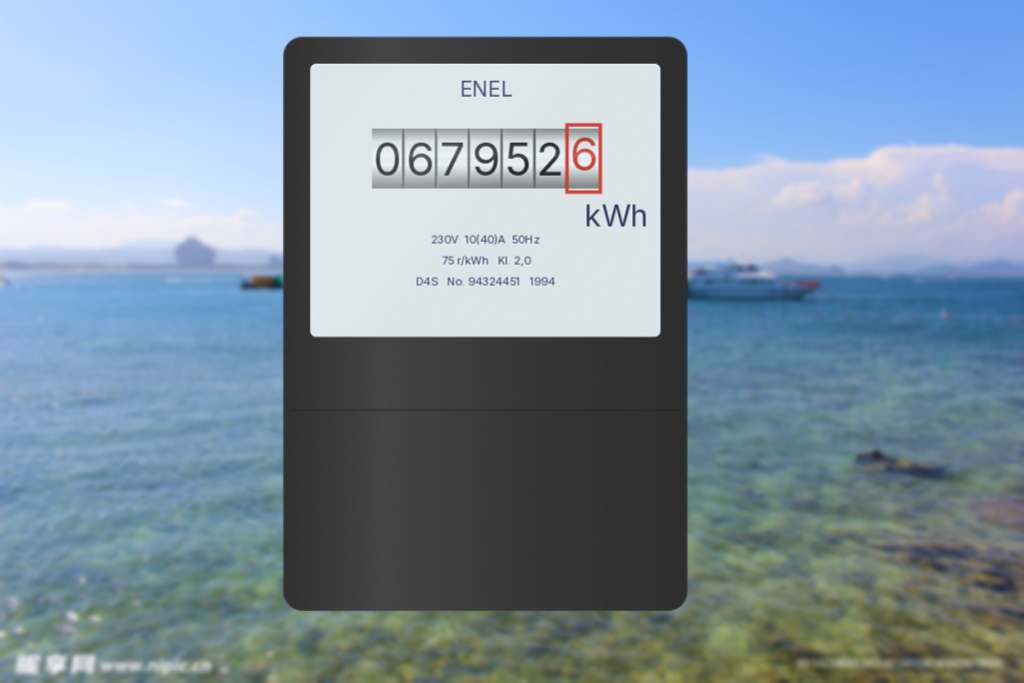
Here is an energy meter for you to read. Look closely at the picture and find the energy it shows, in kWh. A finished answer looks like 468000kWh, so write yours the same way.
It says 67952.6kWh
